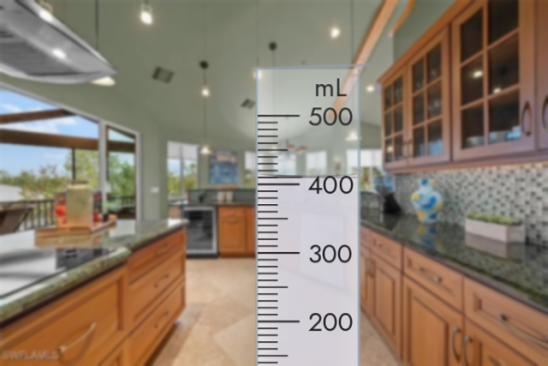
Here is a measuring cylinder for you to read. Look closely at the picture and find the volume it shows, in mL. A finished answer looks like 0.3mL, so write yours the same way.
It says 410mL
